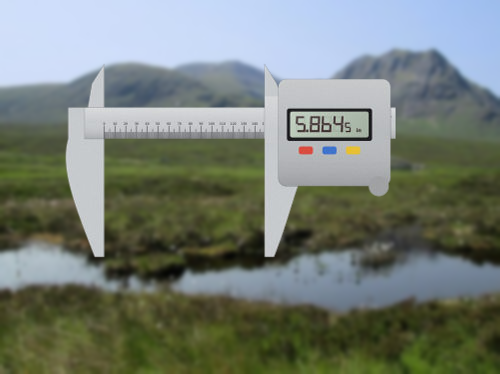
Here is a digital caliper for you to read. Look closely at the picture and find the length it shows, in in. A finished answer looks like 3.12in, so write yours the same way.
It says 5.8645in
